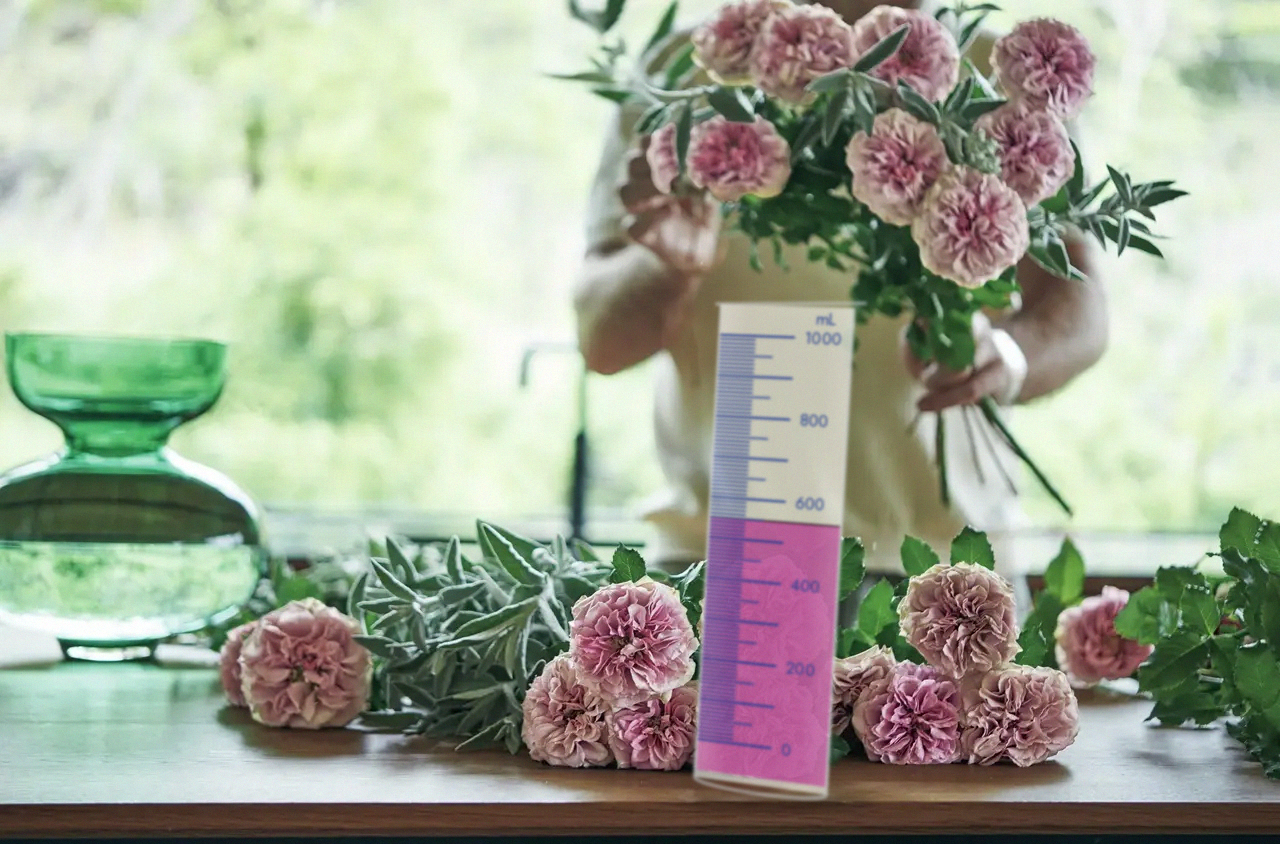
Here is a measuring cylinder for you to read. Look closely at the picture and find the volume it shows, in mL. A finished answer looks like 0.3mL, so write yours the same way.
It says 550mL
